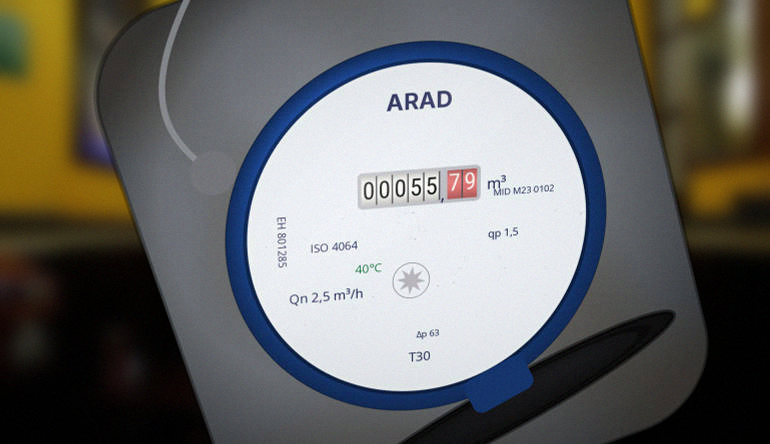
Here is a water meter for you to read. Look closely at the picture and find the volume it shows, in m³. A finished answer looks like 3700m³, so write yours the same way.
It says 55.79m³
